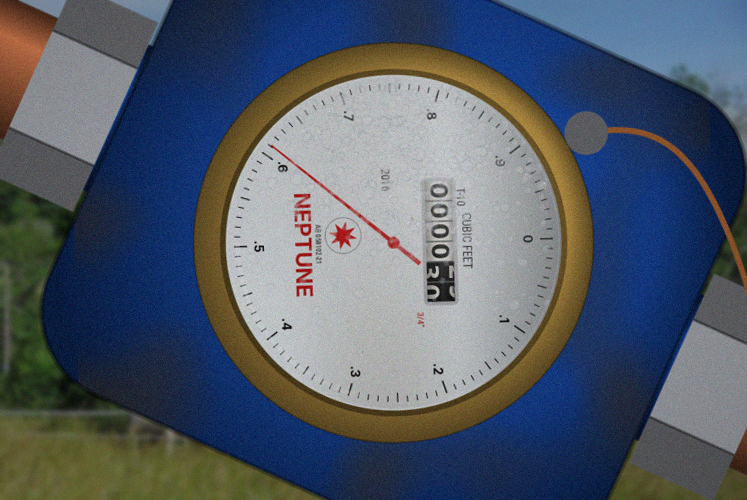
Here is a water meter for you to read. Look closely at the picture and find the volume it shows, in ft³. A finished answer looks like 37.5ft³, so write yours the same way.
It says 29.61ft³
